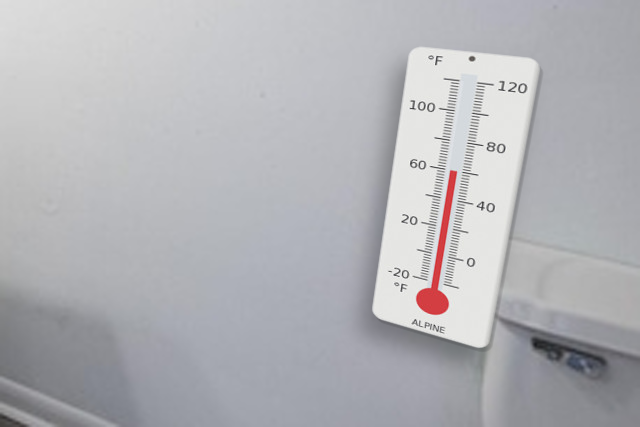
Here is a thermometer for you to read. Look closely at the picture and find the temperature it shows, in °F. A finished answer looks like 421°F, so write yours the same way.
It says 60°F
